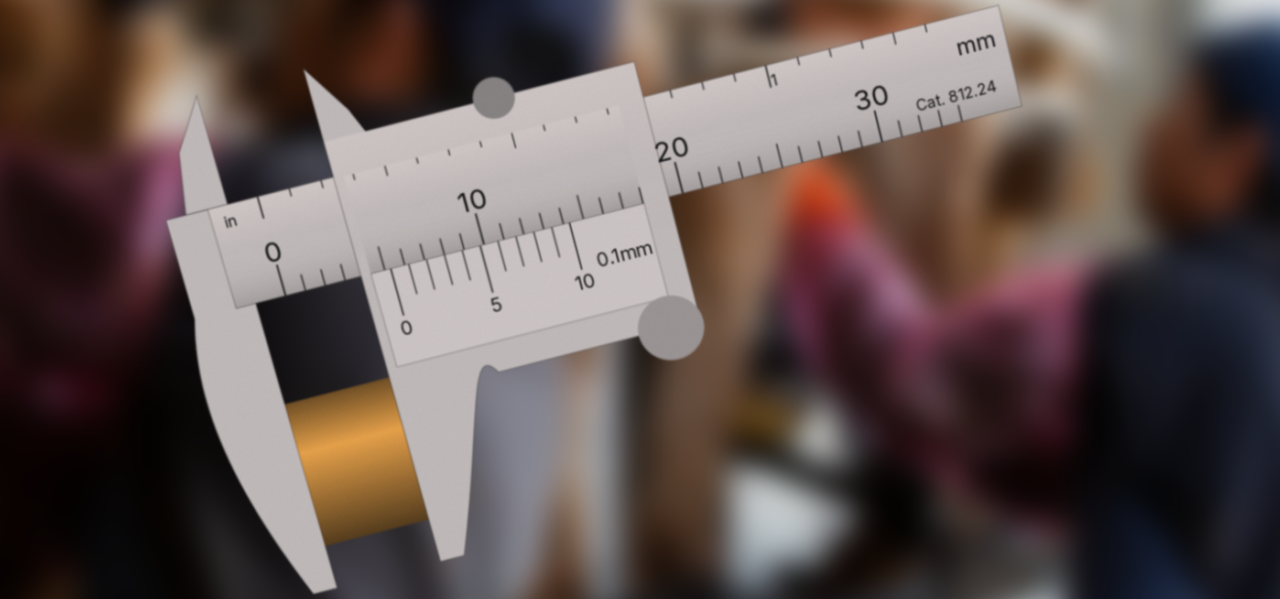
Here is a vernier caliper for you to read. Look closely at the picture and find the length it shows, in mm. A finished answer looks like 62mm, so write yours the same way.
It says 5.3mm
